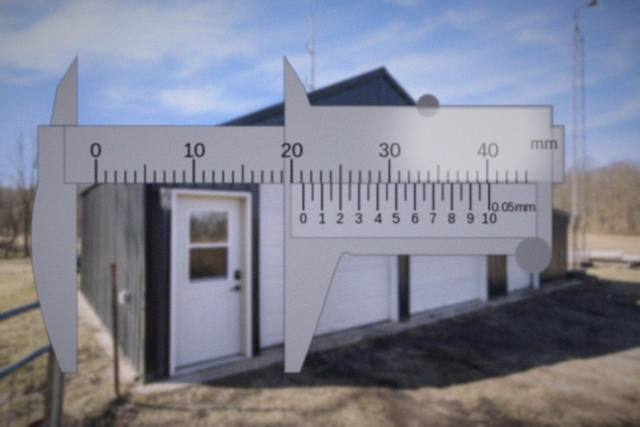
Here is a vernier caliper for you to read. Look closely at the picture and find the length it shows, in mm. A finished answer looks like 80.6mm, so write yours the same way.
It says 21.2mm
